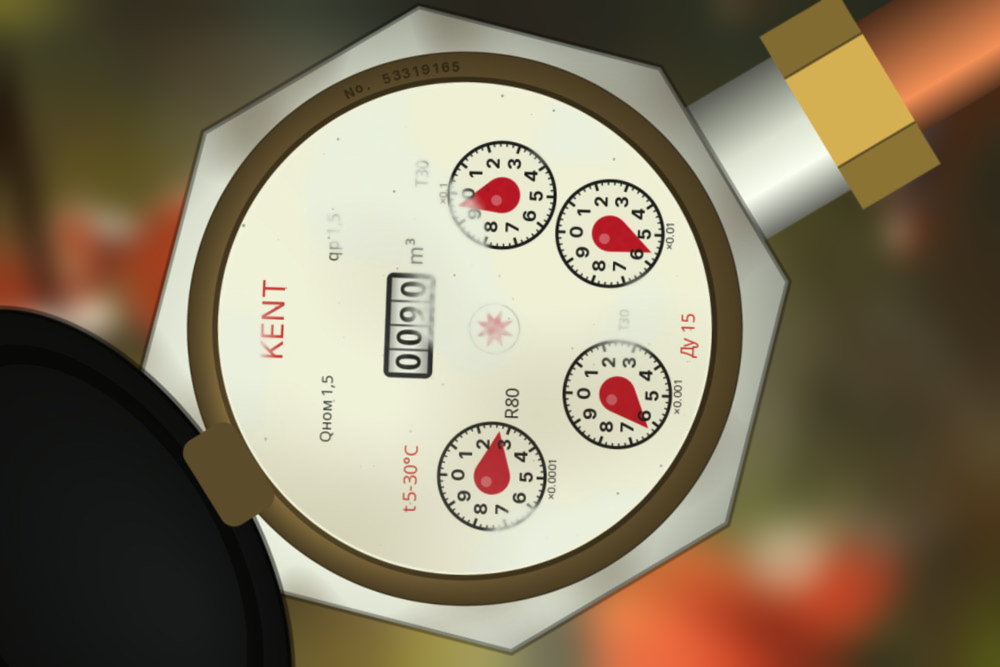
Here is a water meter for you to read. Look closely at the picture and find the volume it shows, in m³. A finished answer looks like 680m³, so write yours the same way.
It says 89.9562m³
